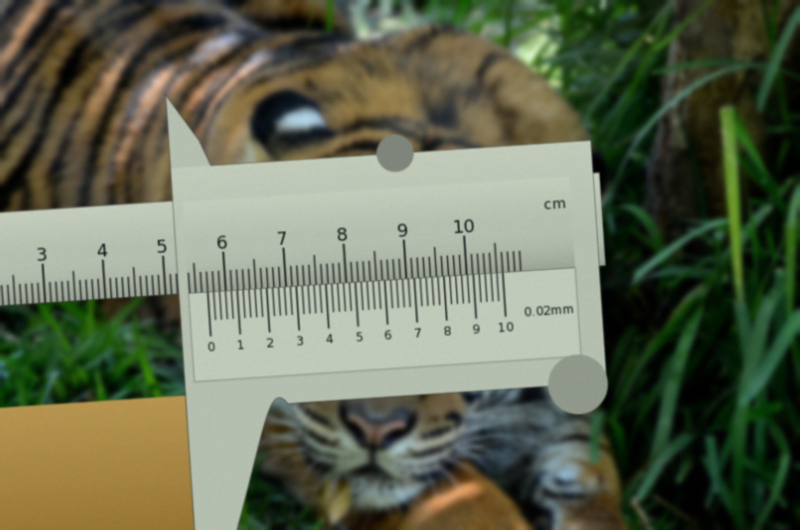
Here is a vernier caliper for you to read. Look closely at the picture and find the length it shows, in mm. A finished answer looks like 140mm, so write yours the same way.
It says 57.0mm
